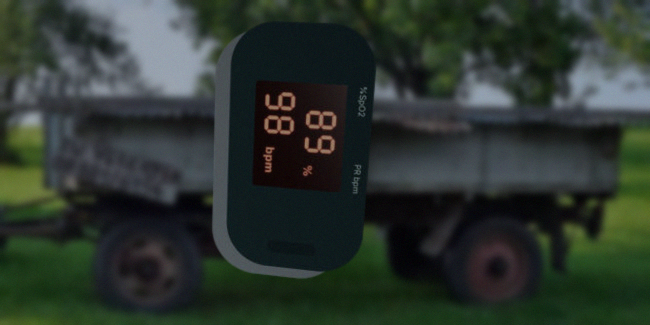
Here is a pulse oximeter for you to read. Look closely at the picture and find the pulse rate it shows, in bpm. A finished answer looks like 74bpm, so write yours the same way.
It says 98bpm
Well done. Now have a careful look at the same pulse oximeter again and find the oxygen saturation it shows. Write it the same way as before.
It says 89%
